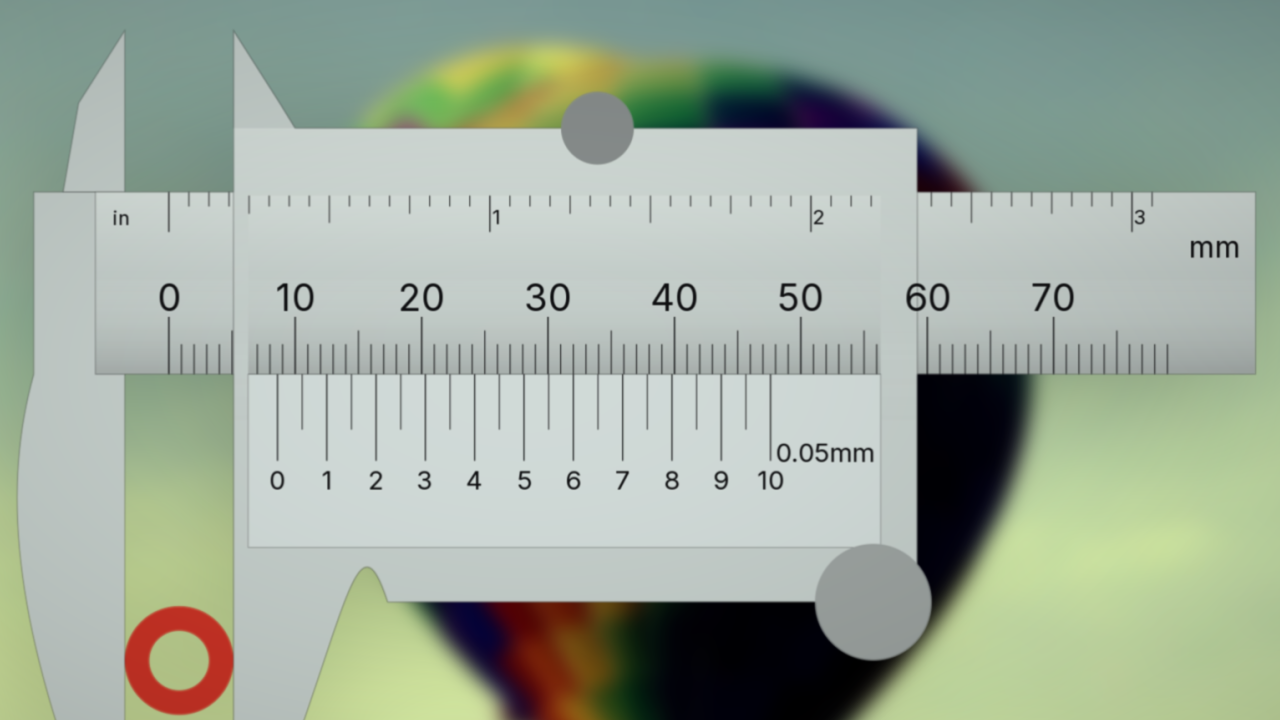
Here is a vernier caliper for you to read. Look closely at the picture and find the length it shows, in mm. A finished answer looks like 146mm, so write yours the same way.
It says 8.6mm
